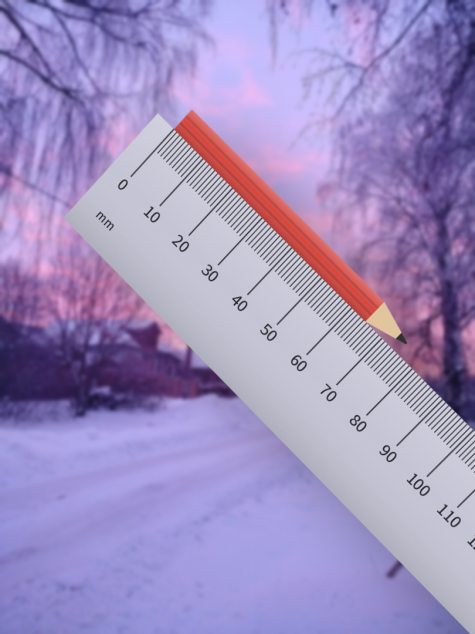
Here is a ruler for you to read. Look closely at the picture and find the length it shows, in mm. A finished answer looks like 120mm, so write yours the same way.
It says 75mm
